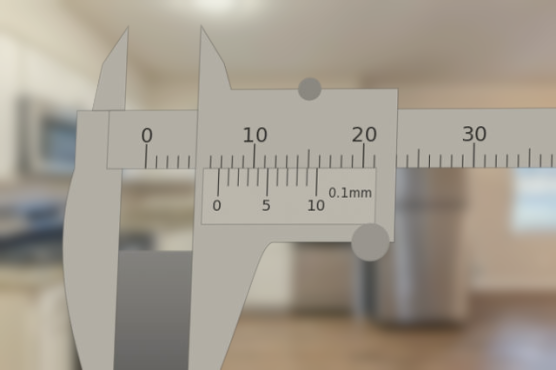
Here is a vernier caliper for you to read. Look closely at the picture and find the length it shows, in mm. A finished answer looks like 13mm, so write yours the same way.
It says 6.8mm
